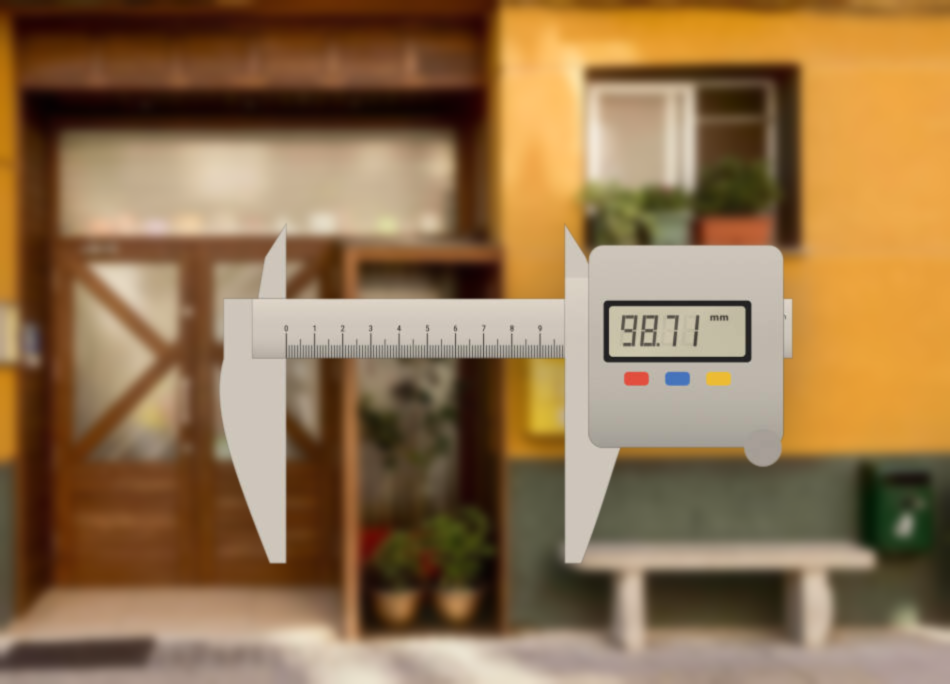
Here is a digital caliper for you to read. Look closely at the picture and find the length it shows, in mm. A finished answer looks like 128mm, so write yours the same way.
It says 98.71mm
